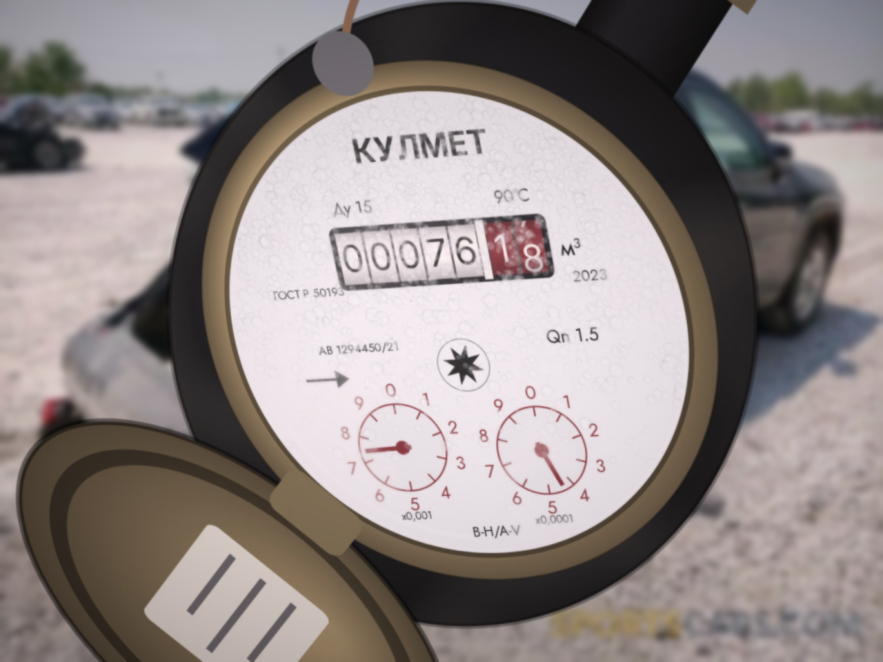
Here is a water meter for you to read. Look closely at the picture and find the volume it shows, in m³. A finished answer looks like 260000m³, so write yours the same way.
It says 76.1774m³
